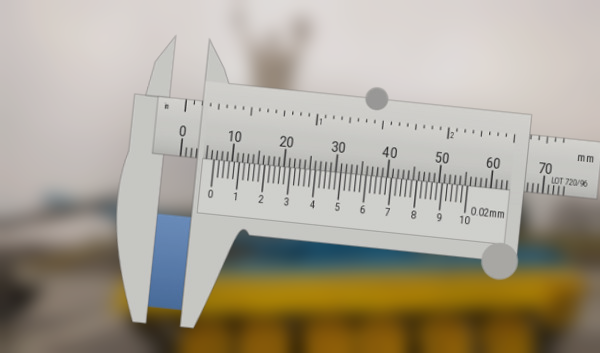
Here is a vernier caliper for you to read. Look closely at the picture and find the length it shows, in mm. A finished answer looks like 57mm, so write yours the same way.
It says 6.5mm
